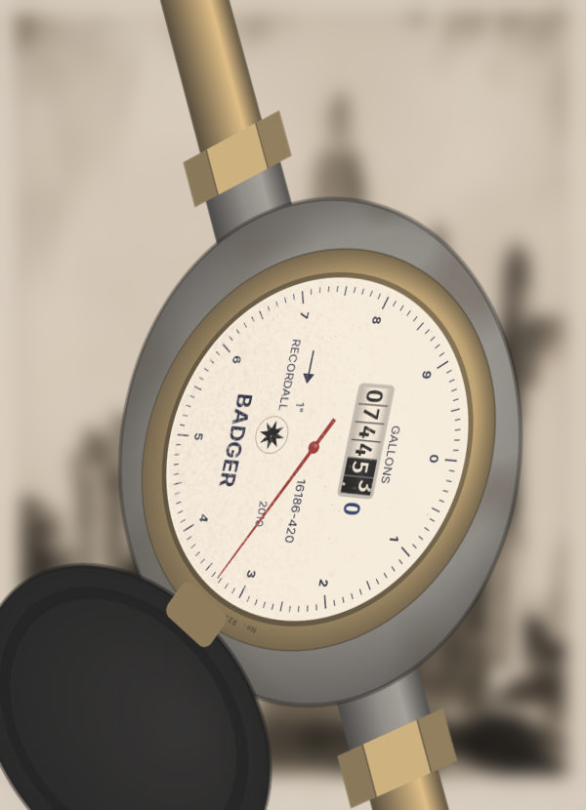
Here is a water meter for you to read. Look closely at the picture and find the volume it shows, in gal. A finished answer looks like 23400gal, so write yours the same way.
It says 744533.3gal
